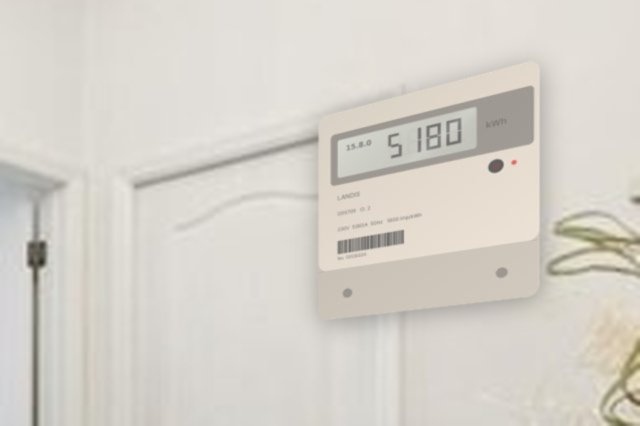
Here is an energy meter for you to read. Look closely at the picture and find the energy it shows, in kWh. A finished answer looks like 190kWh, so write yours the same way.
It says 5180kWh
